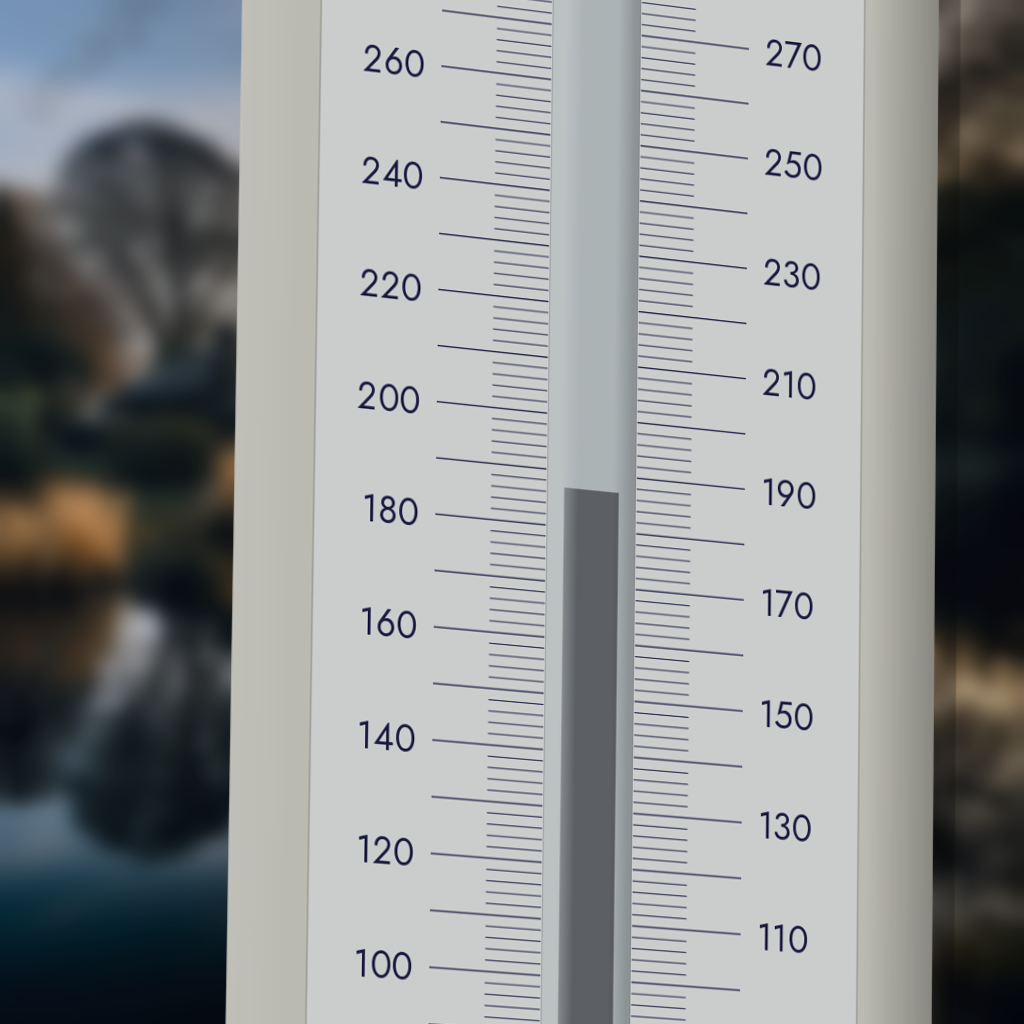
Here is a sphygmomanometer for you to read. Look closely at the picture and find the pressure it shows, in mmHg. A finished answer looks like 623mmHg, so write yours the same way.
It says 187mmHg
